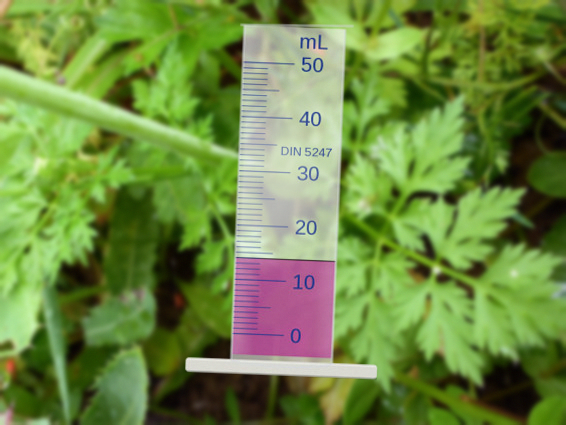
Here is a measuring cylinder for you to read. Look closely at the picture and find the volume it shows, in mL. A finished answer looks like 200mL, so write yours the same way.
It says 14mL
